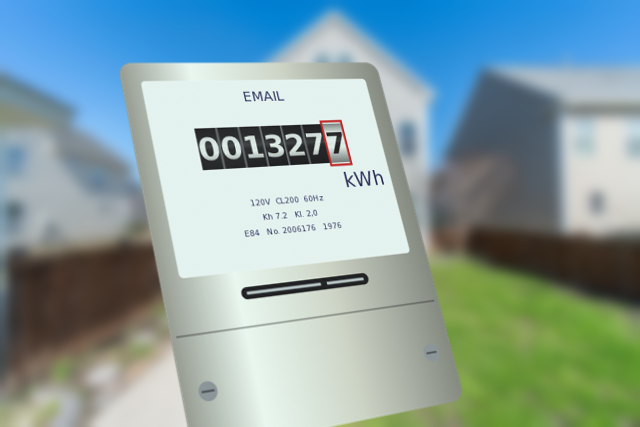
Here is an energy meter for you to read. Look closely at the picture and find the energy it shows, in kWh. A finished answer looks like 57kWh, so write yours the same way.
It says 1327.7kWh
